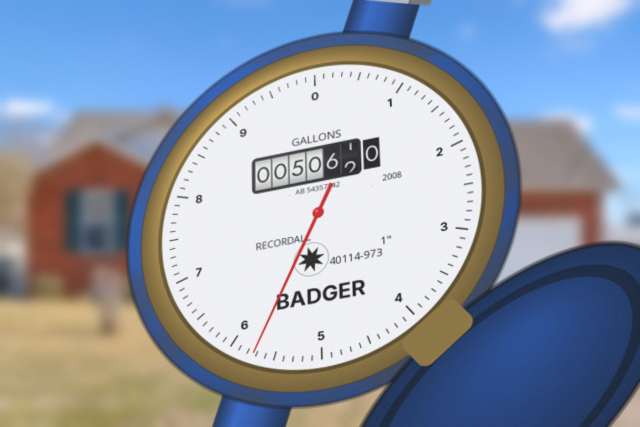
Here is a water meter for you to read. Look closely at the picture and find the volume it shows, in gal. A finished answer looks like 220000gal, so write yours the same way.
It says 50615.7gal
